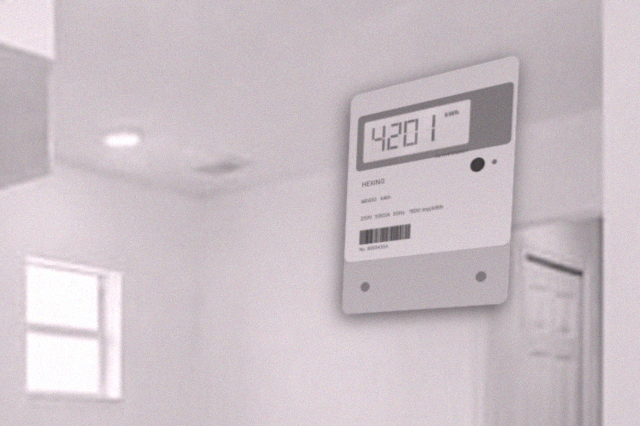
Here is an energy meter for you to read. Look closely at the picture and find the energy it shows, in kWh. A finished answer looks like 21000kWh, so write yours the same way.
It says 4201kWh
